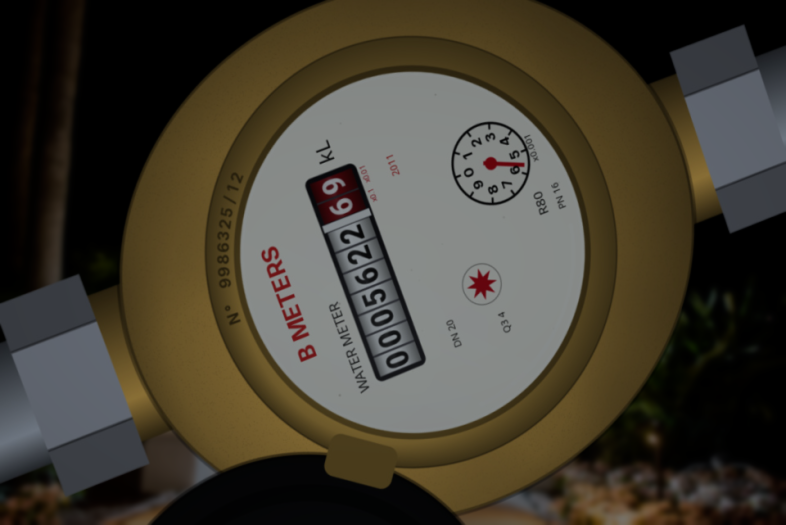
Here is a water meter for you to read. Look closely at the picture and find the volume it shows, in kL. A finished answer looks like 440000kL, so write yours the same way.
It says 5622.695kL
